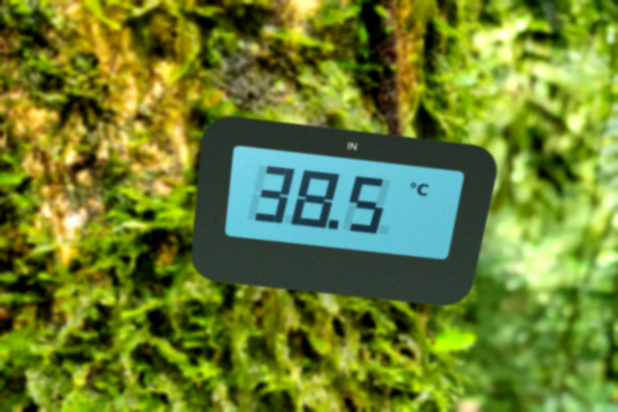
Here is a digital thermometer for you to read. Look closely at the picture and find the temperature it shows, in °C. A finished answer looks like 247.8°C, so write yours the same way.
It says 38.5°C
